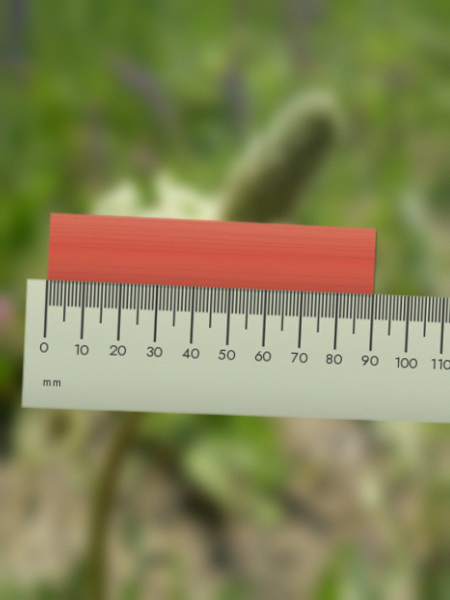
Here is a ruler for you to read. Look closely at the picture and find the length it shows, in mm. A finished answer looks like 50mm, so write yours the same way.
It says 90mm
